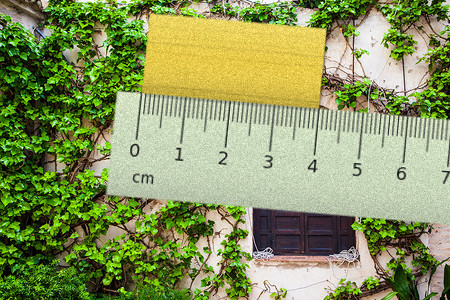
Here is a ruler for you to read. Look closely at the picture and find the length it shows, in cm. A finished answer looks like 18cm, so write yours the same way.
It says 4cm
